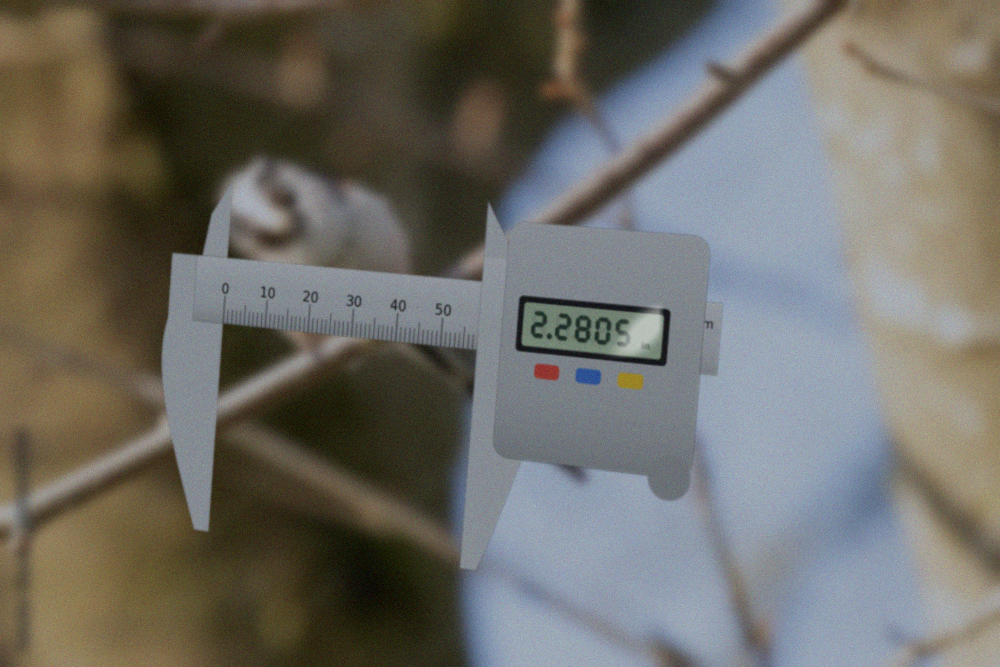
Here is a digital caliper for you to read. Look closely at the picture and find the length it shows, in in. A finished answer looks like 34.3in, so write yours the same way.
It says 2.2805in
